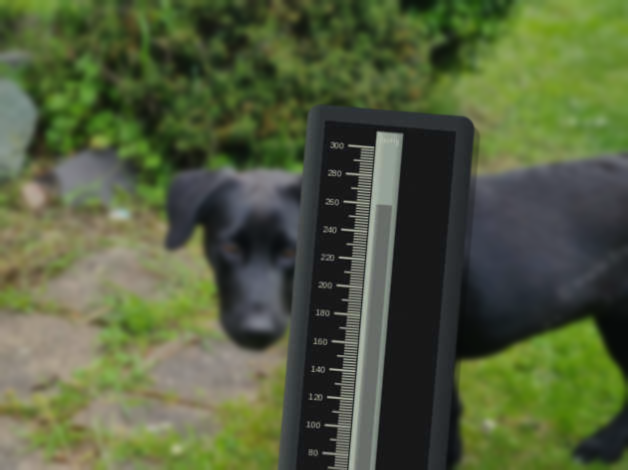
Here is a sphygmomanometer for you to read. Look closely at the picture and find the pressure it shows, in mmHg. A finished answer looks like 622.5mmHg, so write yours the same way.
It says 260mmHg
